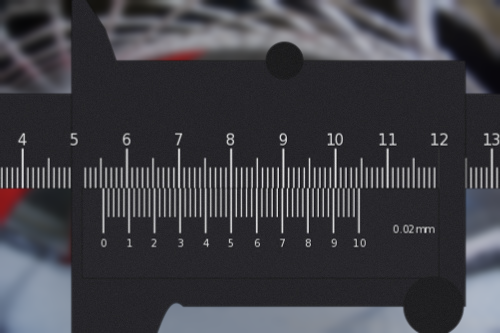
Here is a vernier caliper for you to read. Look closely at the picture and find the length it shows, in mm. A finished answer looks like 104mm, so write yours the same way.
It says 55.5mm
